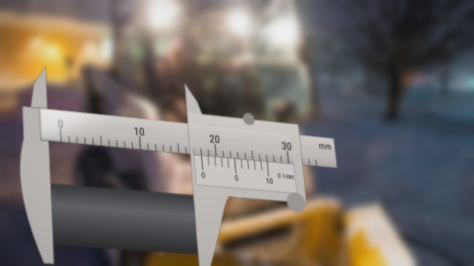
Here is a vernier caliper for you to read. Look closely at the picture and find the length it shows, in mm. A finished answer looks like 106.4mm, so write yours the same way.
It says 18.0mm
